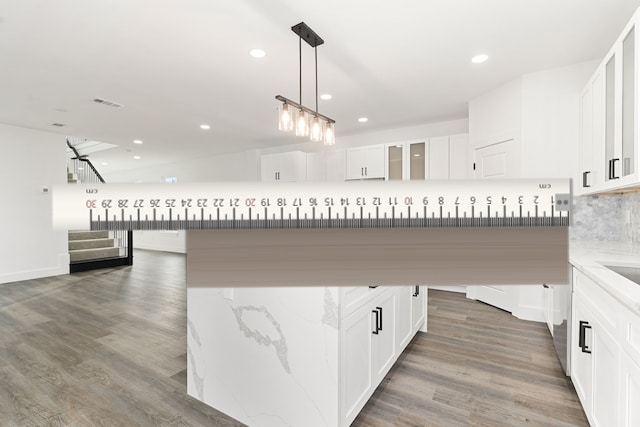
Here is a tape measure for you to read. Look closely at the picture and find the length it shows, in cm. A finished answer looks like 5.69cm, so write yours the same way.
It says 24cm
